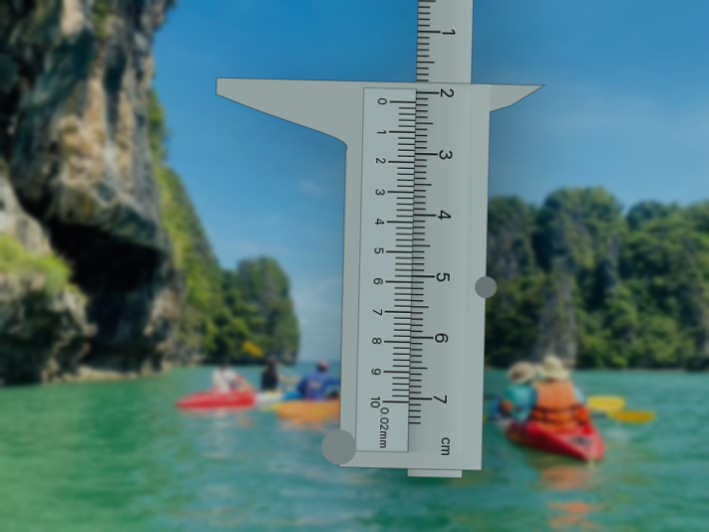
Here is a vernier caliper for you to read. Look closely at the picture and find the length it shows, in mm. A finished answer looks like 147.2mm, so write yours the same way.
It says 21.6mm
